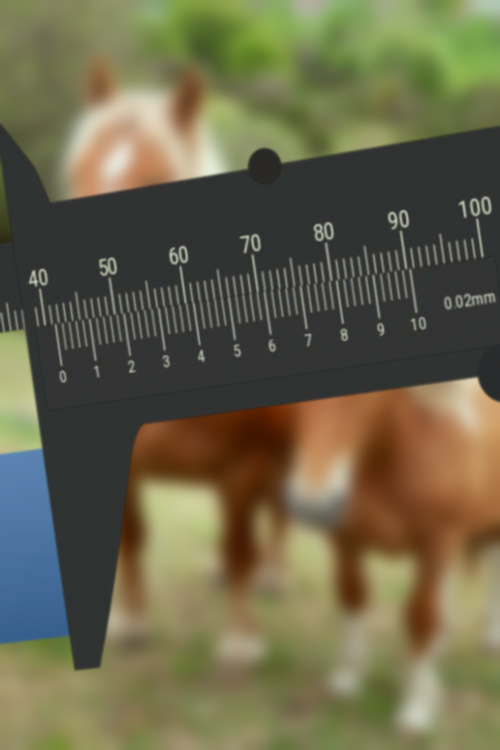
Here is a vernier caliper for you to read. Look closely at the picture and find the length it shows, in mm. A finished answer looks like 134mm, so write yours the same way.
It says 41.5mm
